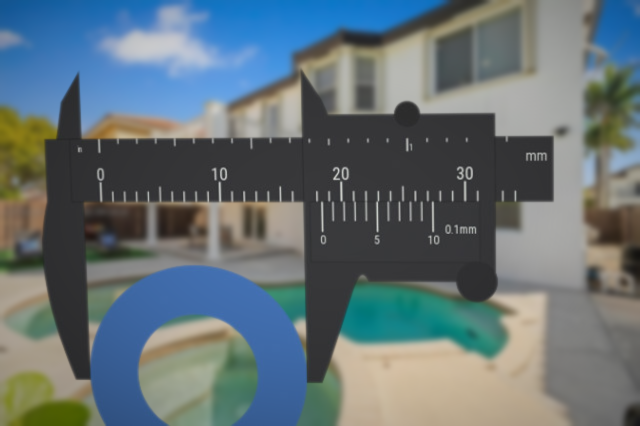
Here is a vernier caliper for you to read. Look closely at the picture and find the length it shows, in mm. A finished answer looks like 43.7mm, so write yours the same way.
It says 18.4mm
